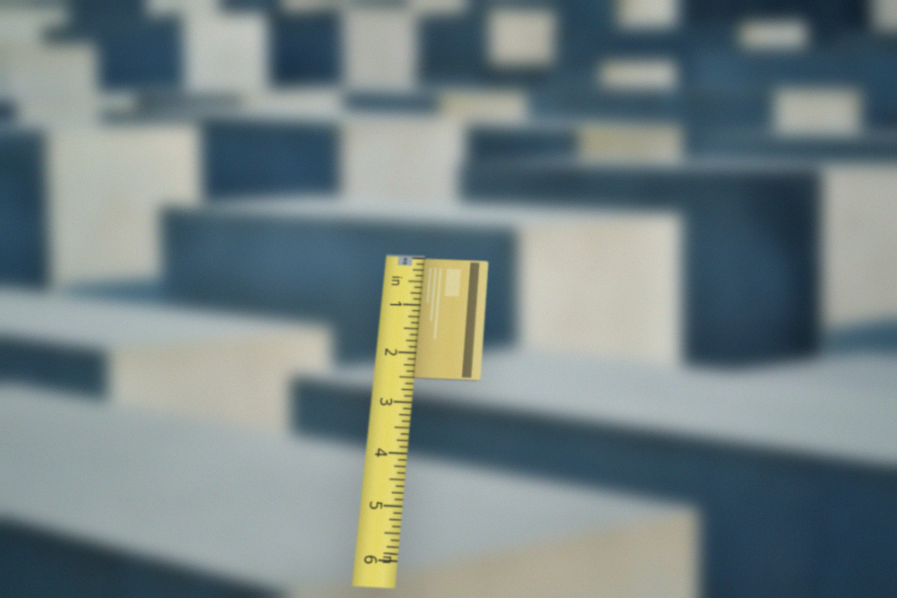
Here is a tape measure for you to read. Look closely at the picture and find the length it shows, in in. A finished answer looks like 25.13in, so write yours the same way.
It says 2.5in
